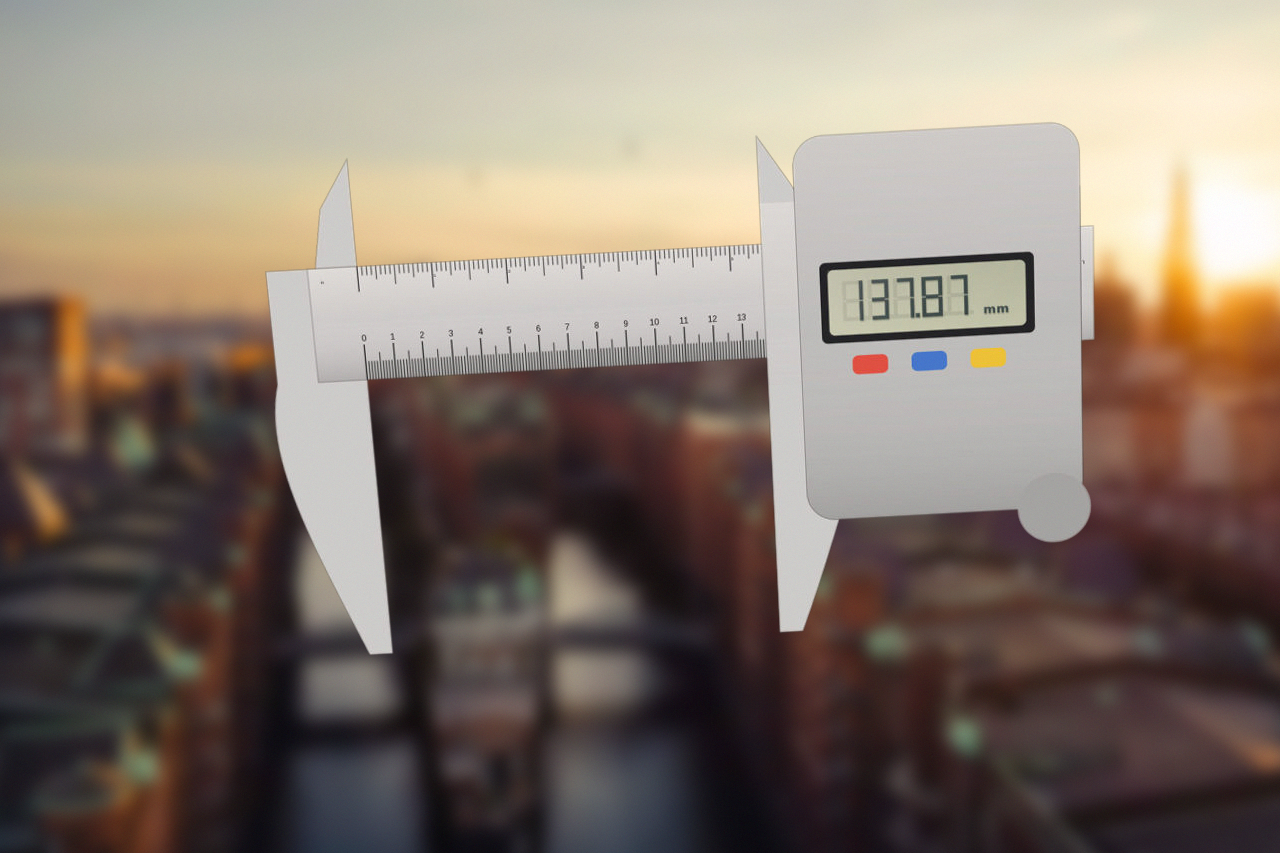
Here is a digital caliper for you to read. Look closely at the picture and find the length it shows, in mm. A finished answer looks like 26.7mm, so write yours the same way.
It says 137.87mm
